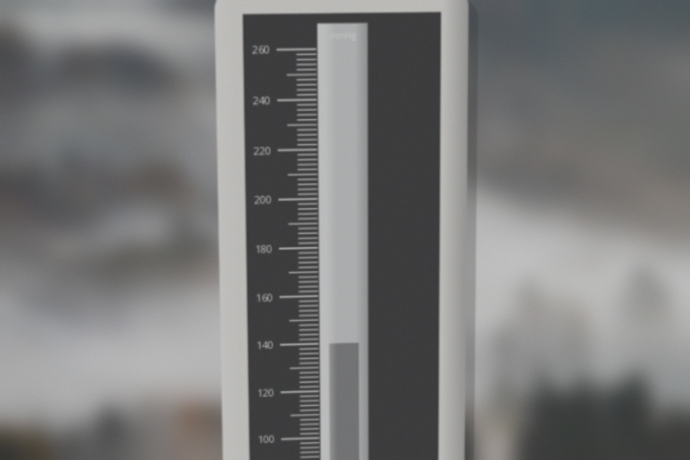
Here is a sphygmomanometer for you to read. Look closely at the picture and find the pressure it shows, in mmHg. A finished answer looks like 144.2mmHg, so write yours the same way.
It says 140mmHg
